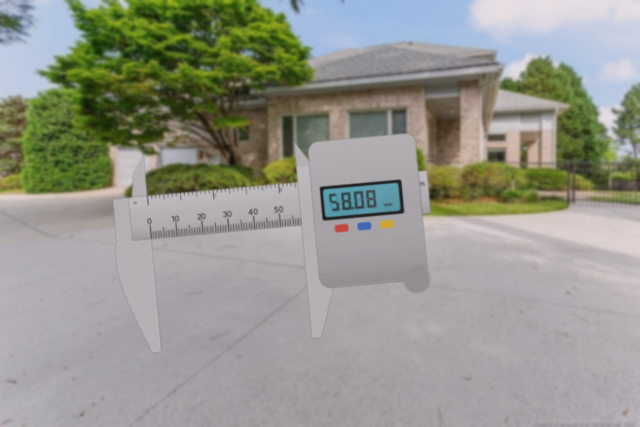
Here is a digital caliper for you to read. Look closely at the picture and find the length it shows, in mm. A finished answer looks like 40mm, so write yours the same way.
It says 58.08mm
